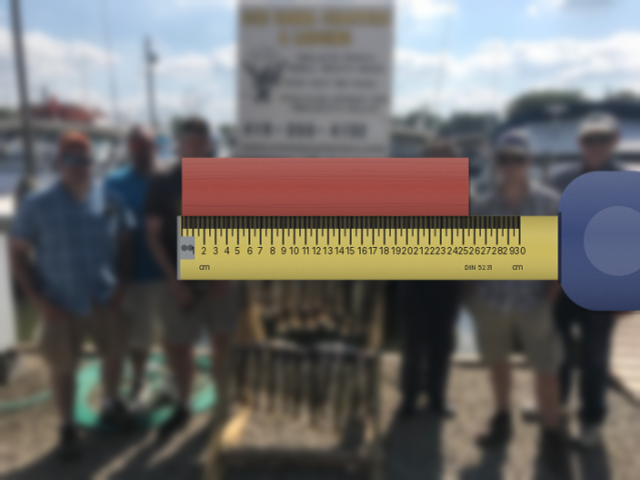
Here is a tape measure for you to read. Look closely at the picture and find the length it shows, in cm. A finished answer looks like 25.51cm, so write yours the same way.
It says 25.5cm
